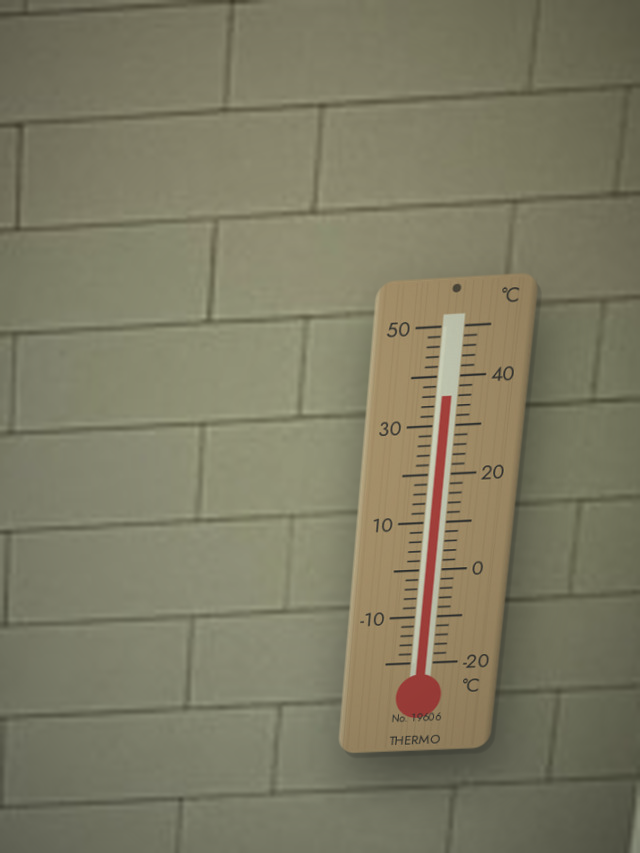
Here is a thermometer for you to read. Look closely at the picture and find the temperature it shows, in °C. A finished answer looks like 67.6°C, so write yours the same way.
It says 36°C
